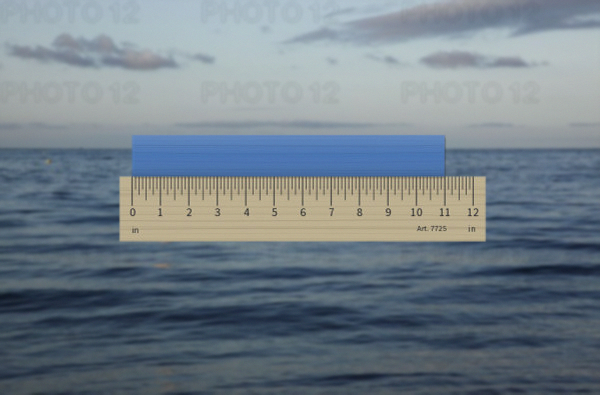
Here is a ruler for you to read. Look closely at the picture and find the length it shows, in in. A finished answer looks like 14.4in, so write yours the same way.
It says 11in
